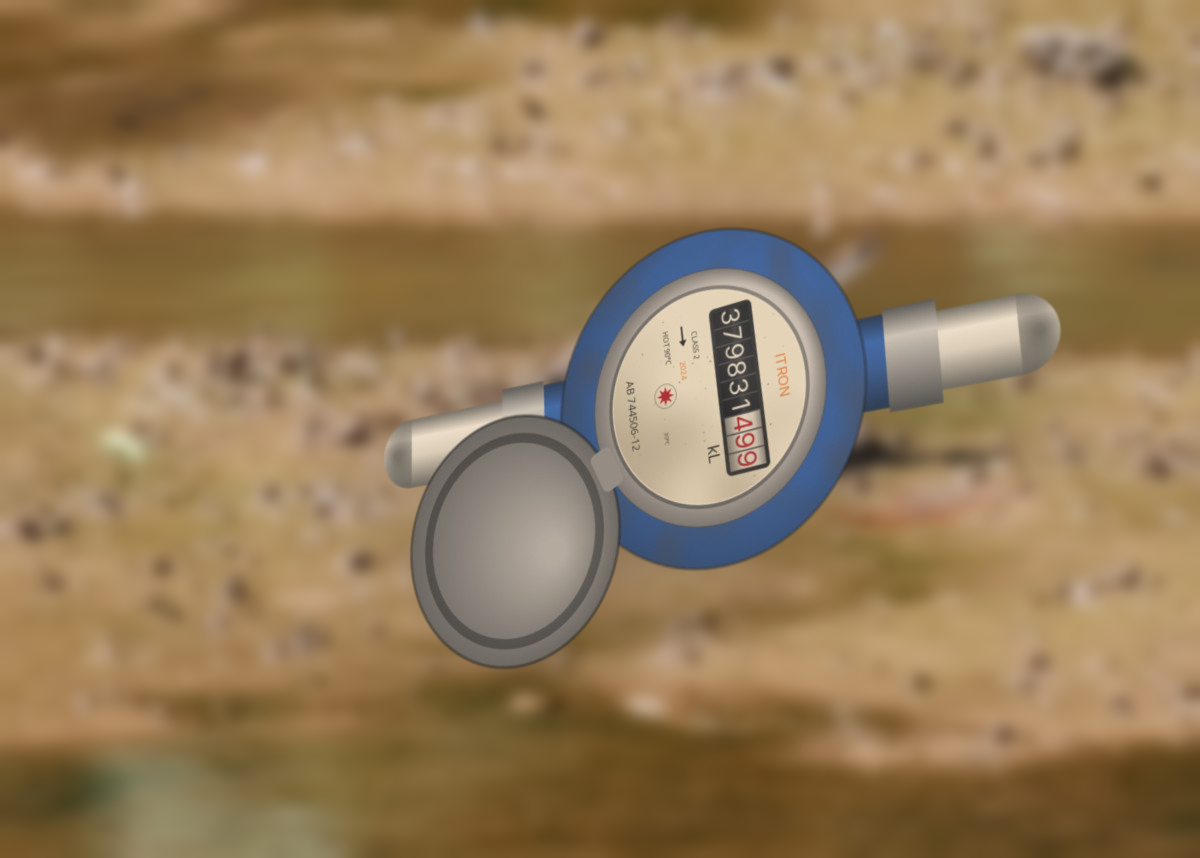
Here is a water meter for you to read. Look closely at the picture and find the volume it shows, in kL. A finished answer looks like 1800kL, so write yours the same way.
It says 379831.499kL
